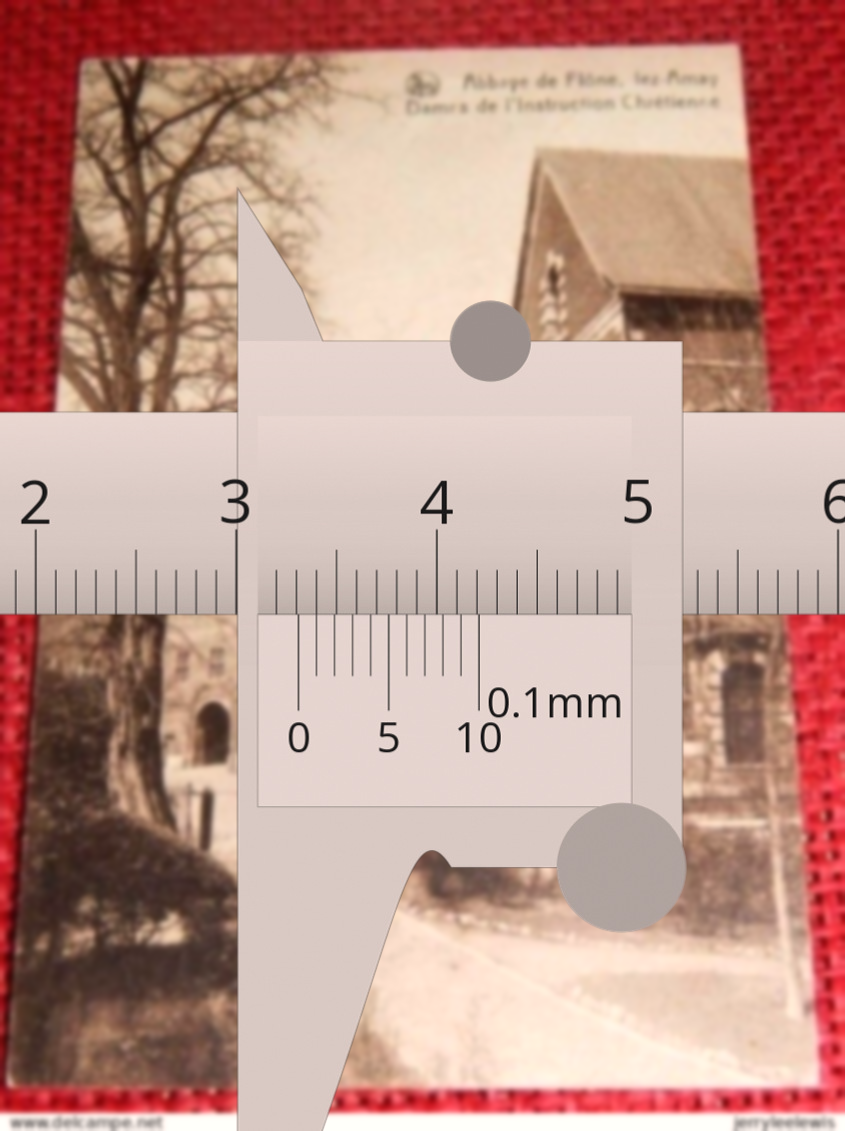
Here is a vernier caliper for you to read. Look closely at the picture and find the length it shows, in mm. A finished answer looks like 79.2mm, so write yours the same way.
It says 33.1mm
